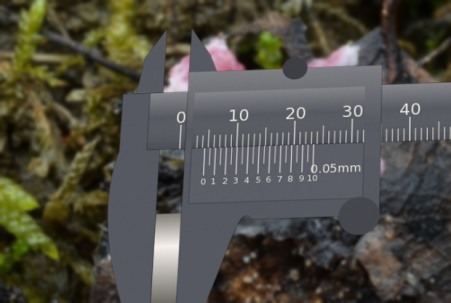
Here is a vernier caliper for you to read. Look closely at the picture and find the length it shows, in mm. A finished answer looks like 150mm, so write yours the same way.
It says 4.4mm
